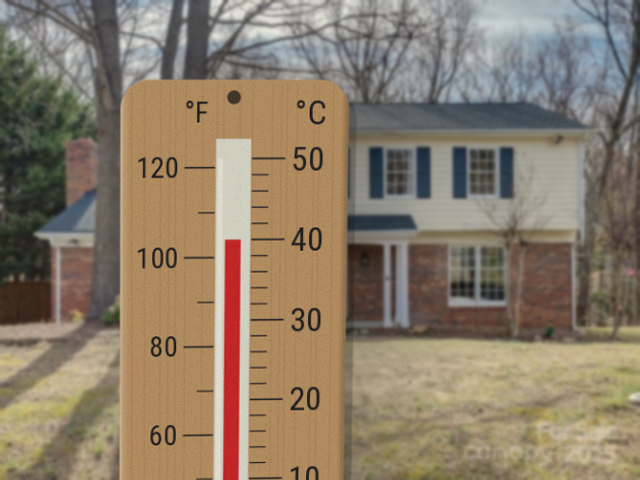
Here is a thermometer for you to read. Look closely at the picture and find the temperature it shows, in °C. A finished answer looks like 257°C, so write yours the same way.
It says 40°C
